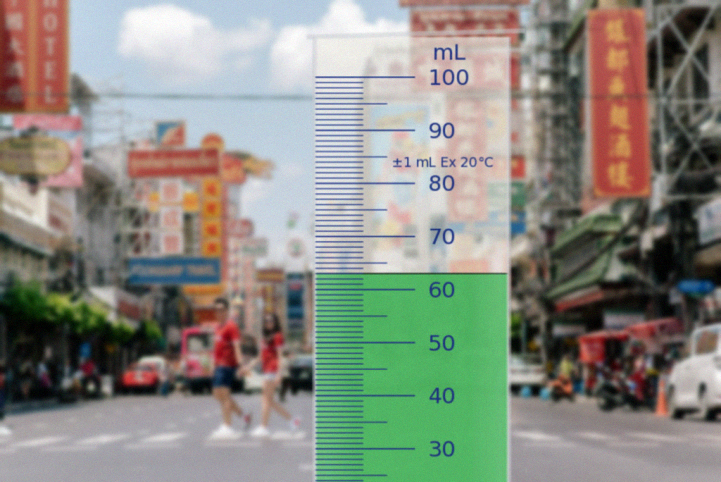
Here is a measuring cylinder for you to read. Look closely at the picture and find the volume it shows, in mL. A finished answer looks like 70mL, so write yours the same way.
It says 63mL
